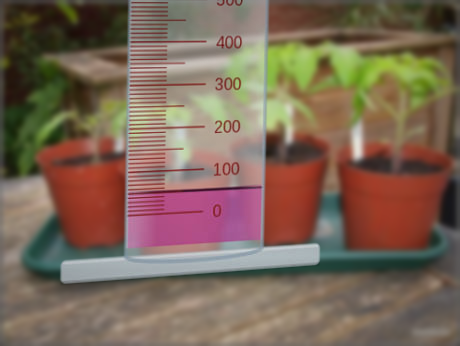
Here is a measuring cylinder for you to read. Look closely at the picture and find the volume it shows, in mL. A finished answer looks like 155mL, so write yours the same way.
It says 50mL
